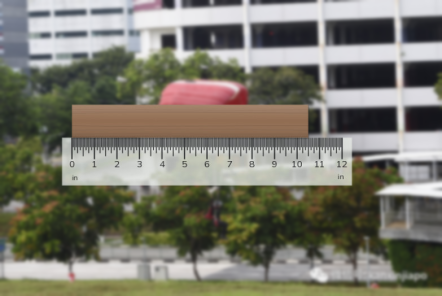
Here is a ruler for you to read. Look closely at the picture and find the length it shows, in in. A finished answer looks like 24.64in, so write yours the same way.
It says 10.5in
